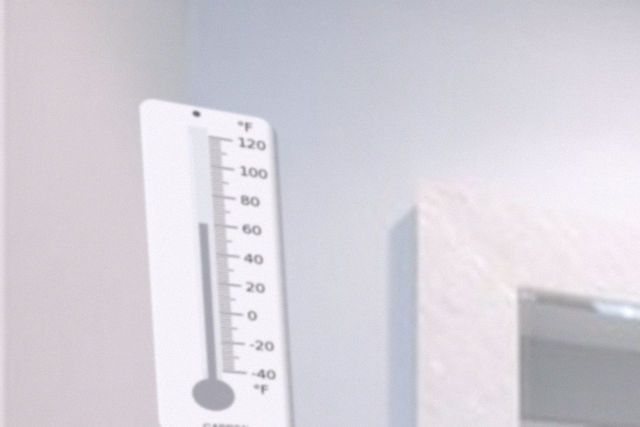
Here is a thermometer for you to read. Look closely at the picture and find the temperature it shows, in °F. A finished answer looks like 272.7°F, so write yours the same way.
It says 60°F
